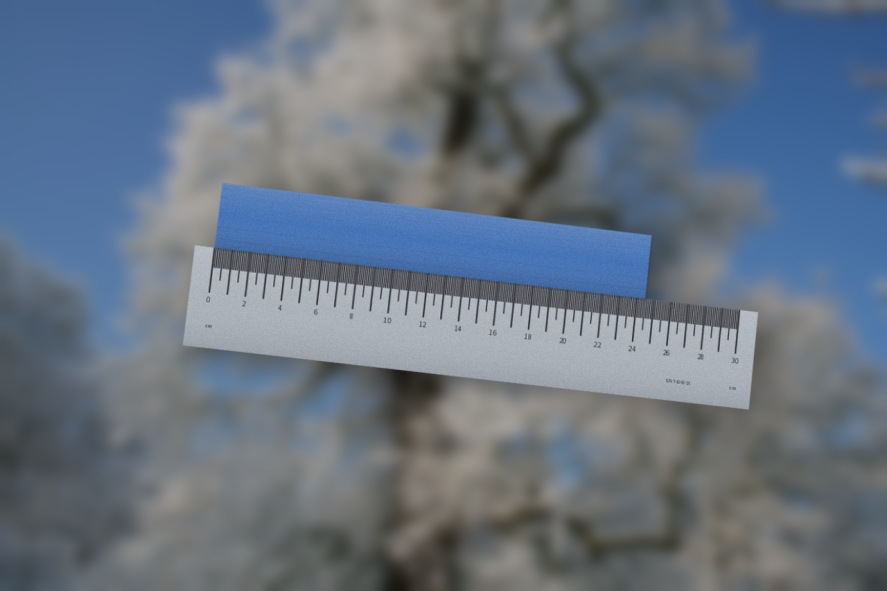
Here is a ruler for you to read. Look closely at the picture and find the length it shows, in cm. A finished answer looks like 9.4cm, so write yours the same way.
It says 24.5cm
